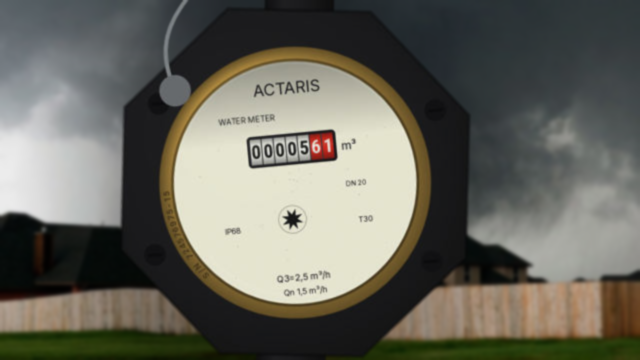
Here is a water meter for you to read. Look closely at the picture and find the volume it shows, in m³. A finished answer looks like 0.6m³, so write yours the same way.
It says 5.61m³
